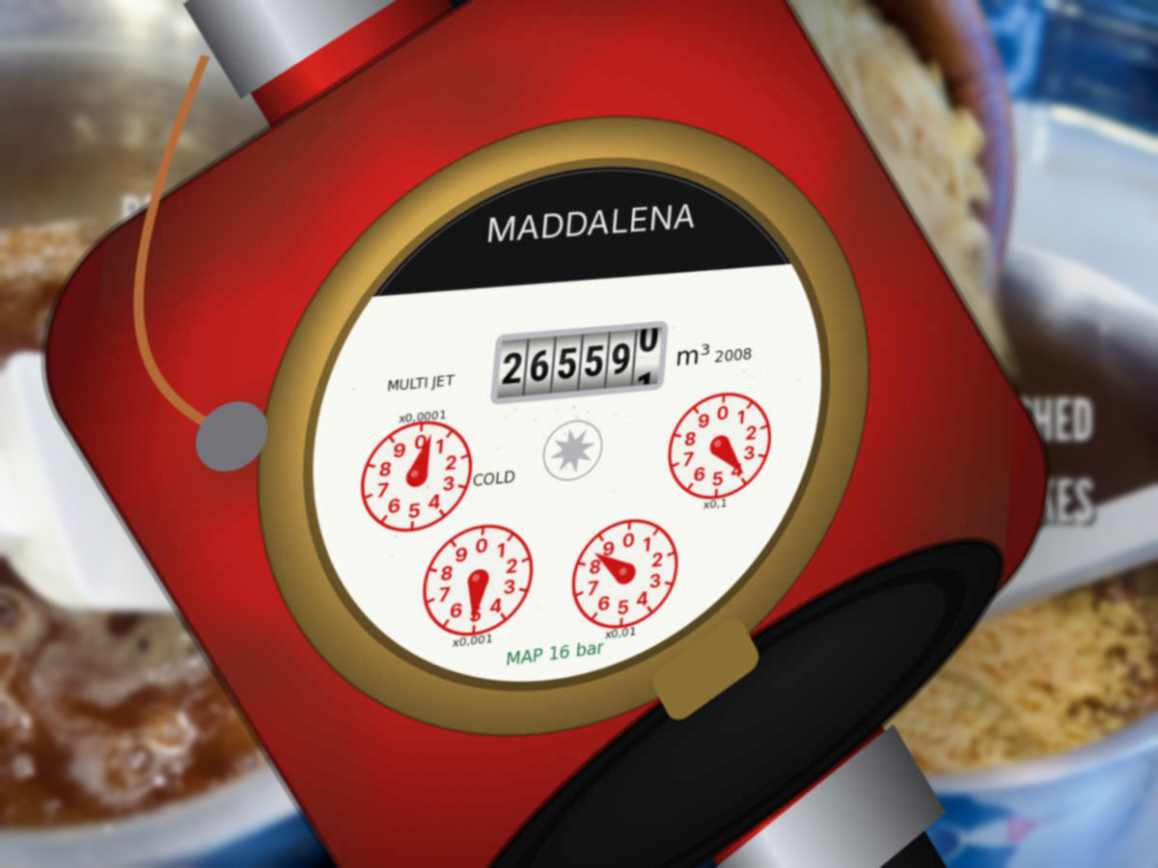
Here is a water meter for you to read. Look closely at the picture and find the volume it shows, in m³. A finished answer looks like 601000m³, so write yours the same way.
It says 265590.3850m³
